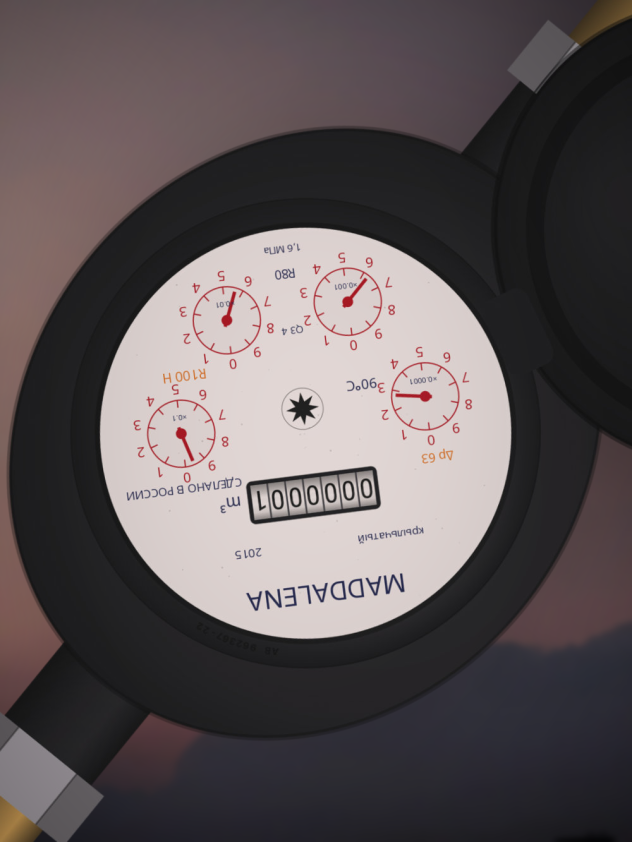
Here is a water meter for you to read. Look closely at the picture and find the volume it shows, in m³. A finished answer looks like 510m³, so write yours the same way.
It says 0.9562m³
